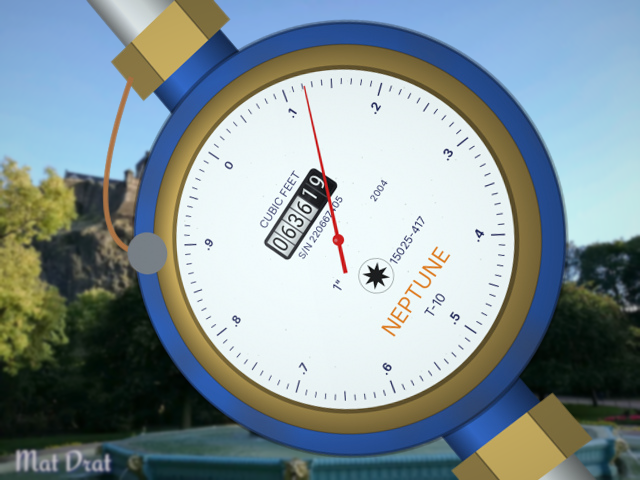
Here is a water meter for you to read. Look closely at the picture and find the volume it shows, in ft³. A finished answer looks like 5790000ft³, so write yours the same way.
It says 63619.12ft³
